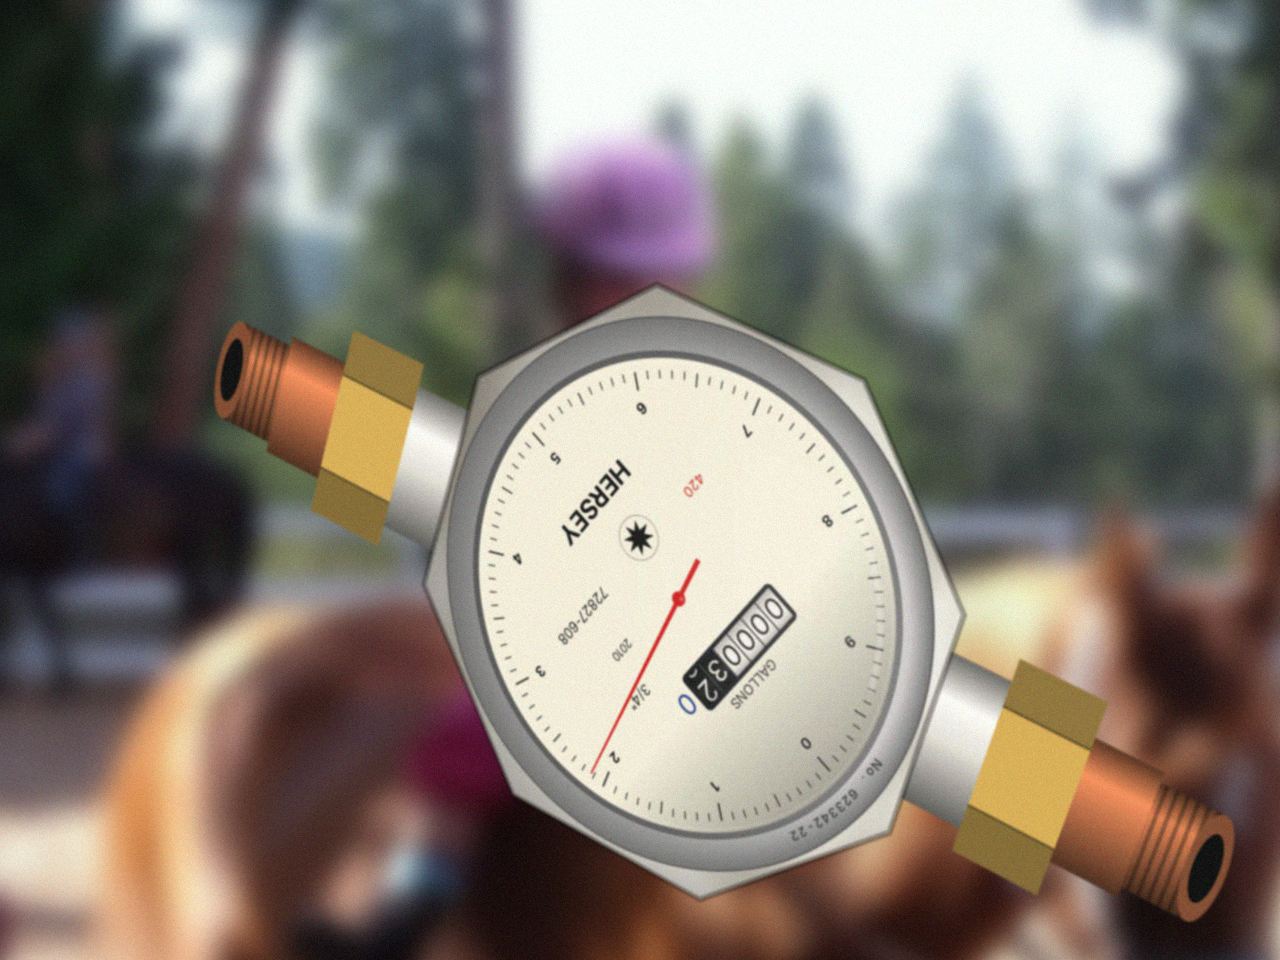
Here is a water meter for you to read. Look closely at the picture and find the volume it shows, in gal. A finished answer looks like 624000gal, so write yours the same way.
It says 322.1gal
